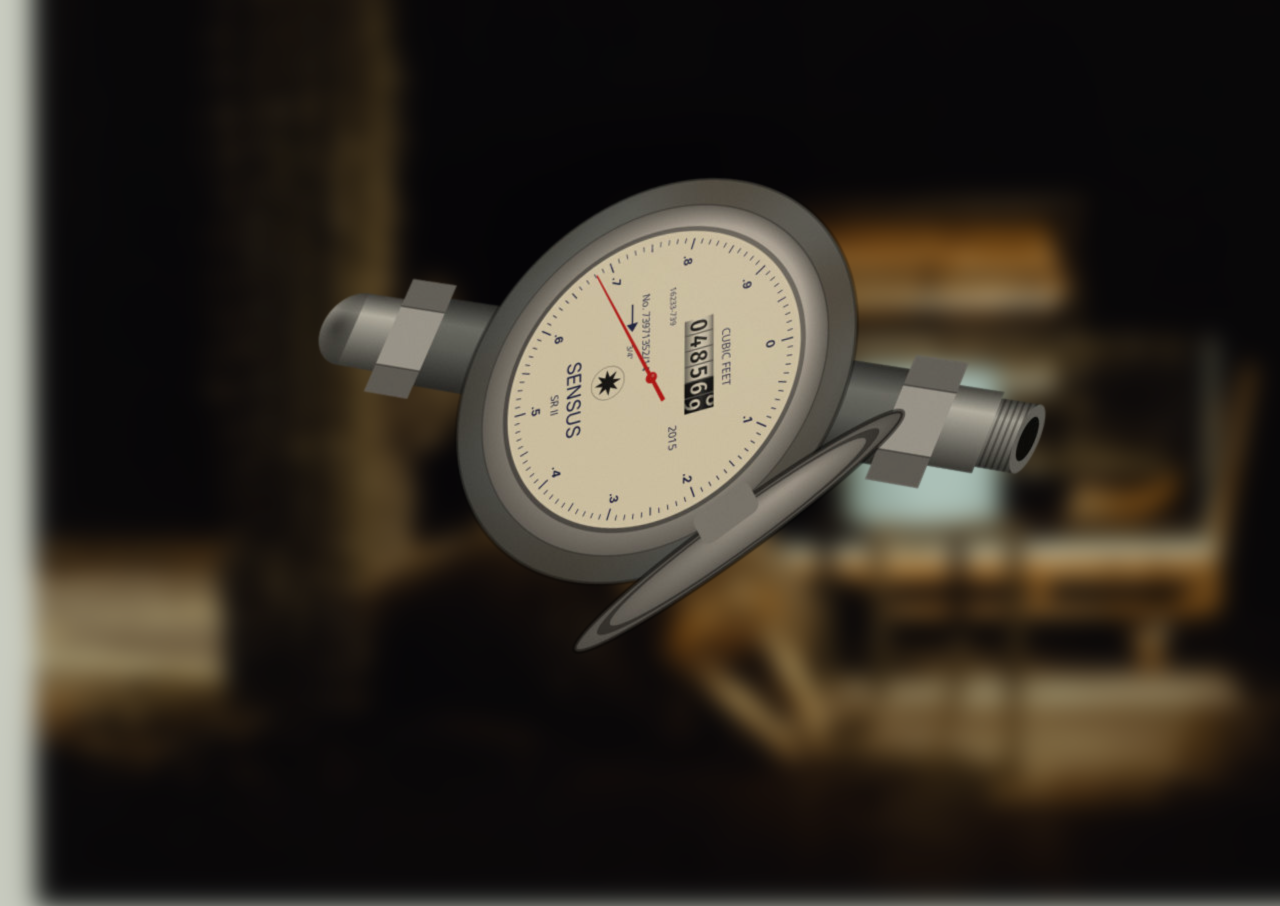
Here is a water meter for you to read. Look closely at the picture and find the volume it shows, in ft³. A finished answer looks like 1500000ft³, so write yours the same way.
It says 48568.68ft³
